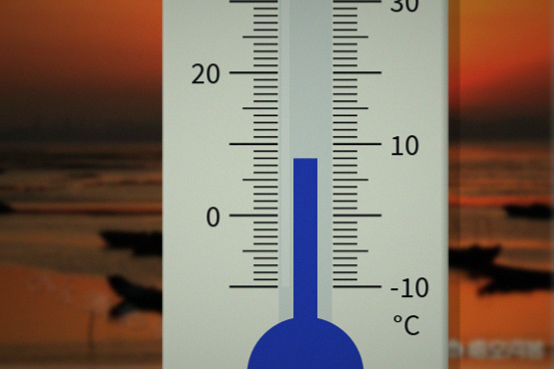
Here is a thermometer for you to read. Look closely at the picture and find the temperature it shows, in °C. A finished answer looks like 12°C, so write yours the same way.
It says 8°C
